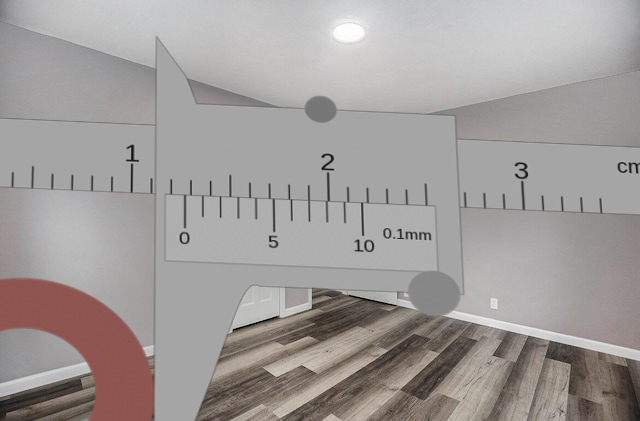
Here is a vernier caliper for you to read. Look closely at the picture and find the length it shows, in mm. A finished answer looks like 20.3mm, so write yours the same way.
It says 12.7mm
